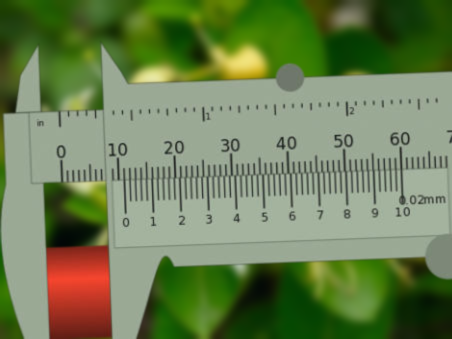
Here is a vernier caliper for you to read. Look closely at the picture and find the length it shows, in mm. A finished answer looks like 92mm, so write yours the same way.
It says 11.0mm
